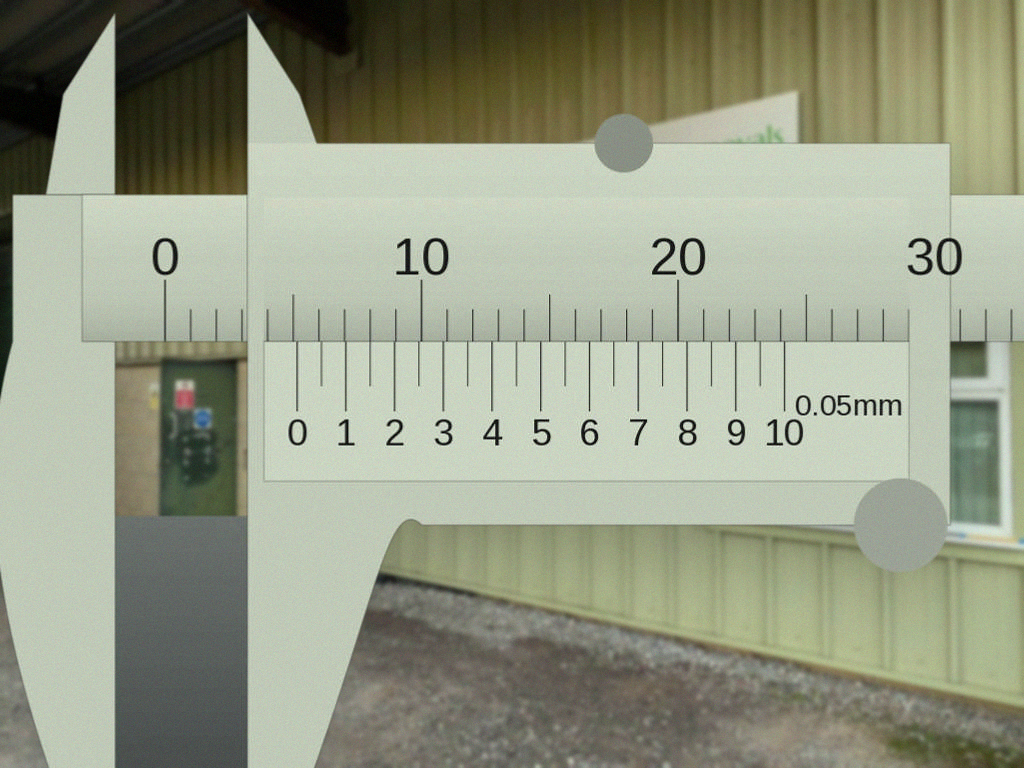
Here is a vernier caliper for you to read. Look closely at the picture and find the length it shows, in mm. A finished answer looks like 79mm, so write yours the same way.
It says 5.15mm
